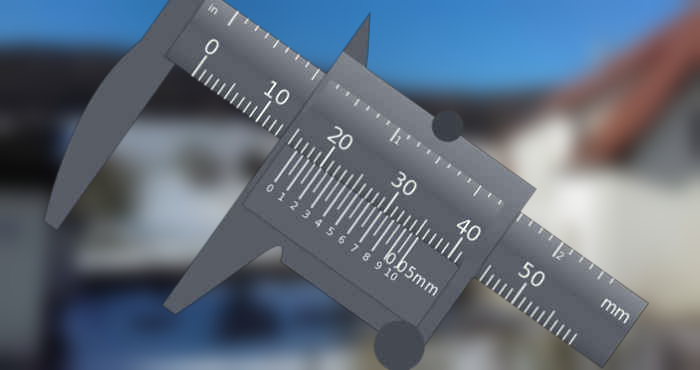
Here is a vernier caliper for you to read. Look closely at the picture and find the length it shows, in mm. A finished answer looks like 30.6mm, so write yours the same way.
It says 16.4mm
